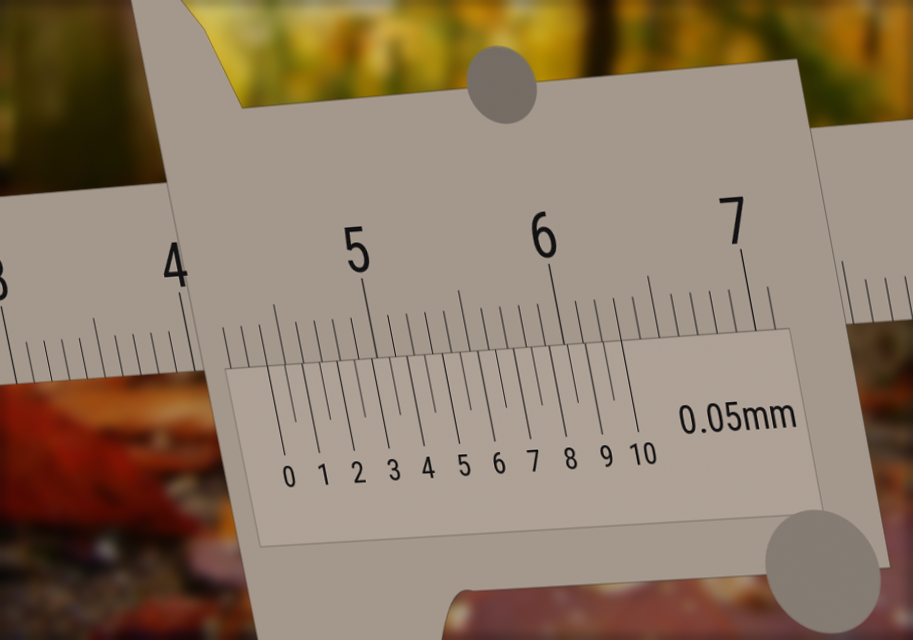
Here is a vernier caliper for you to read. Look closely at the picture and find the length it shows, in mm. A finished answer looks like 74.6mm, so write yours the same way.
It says 44.0mm
